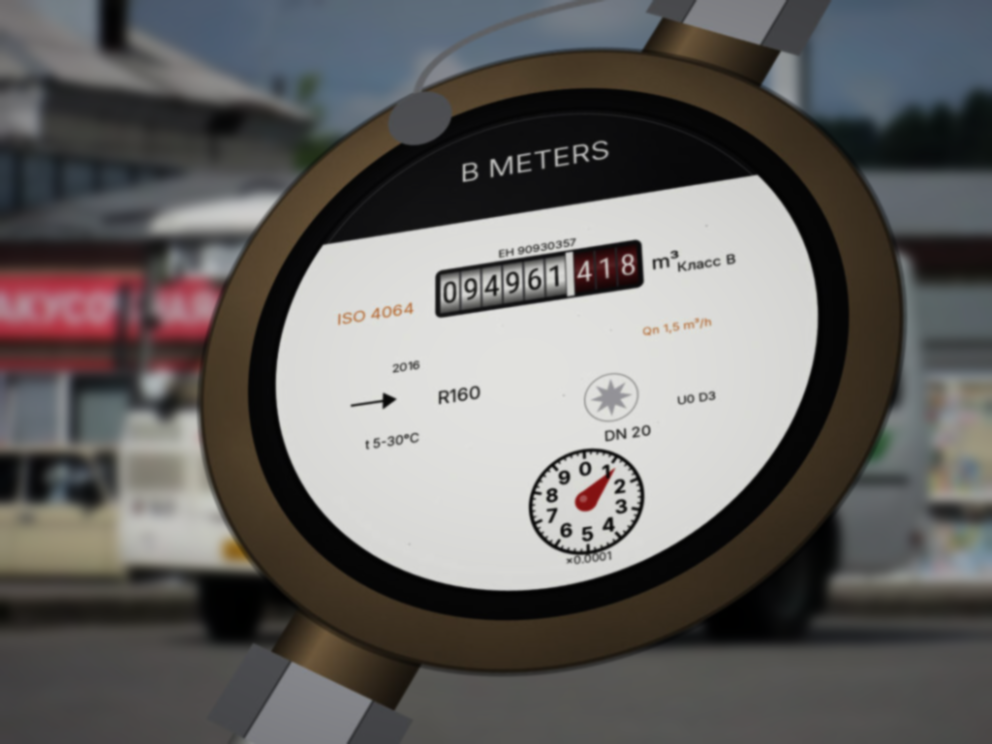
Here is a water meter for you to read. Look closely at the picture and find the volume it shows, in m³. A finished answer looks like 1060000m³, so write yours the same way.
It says 94961.4181m³
